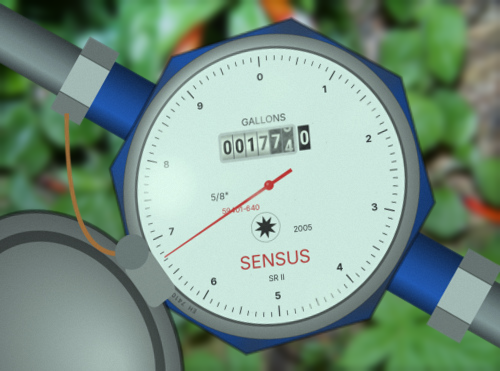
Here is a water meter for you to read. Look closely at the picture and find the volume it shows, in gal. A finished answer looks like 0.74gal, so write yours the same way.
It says 17736.7gal
